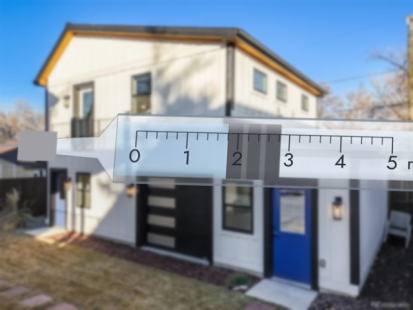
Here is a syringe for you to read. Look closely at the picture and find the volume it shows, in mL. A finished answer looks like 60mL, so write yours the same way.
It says 1.8mL
